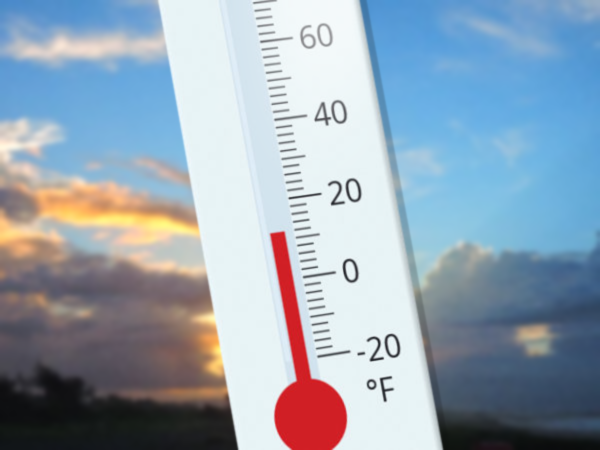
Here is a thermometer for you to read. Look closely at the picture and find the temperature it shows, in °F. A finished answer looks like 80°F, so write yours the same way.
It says 12°F
